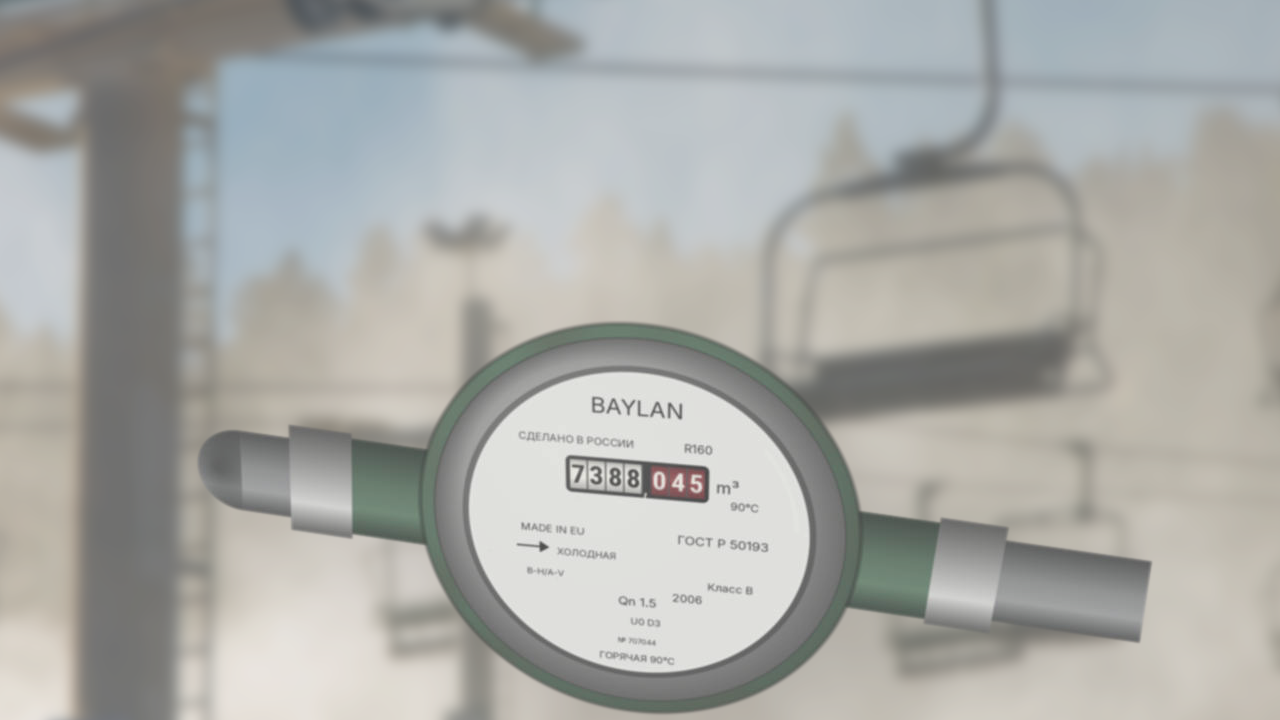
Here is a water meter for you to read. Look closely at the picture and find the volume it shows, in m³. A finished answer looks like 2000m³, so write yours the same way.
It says 7388.045m³
